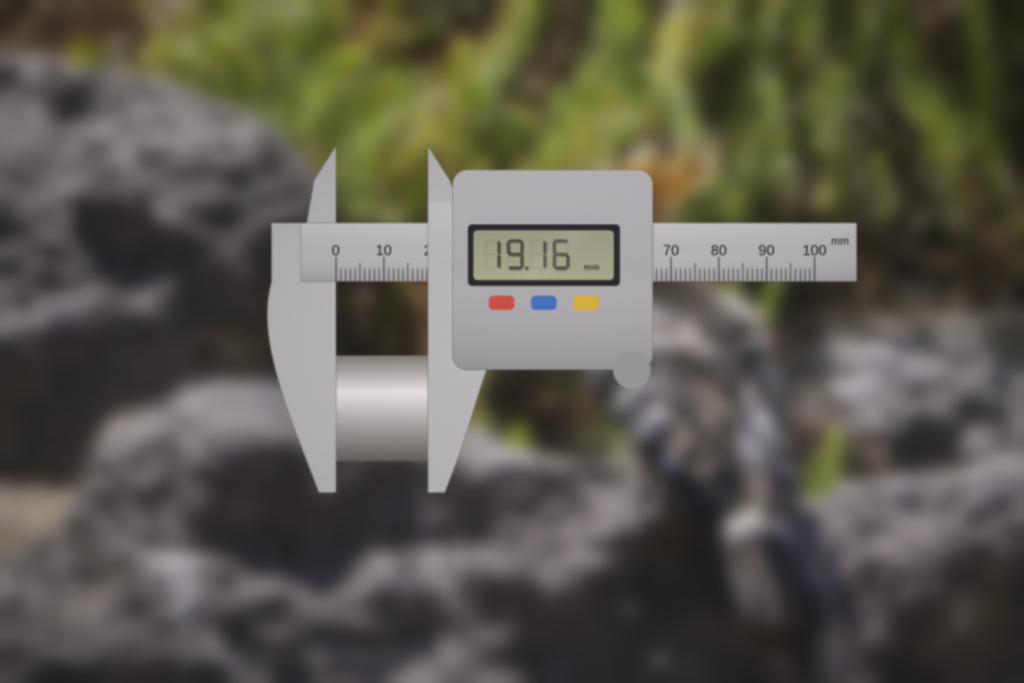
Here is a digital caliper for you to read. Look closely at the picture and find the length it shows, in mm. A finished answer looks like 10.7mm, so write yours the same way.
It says 19.16mm
